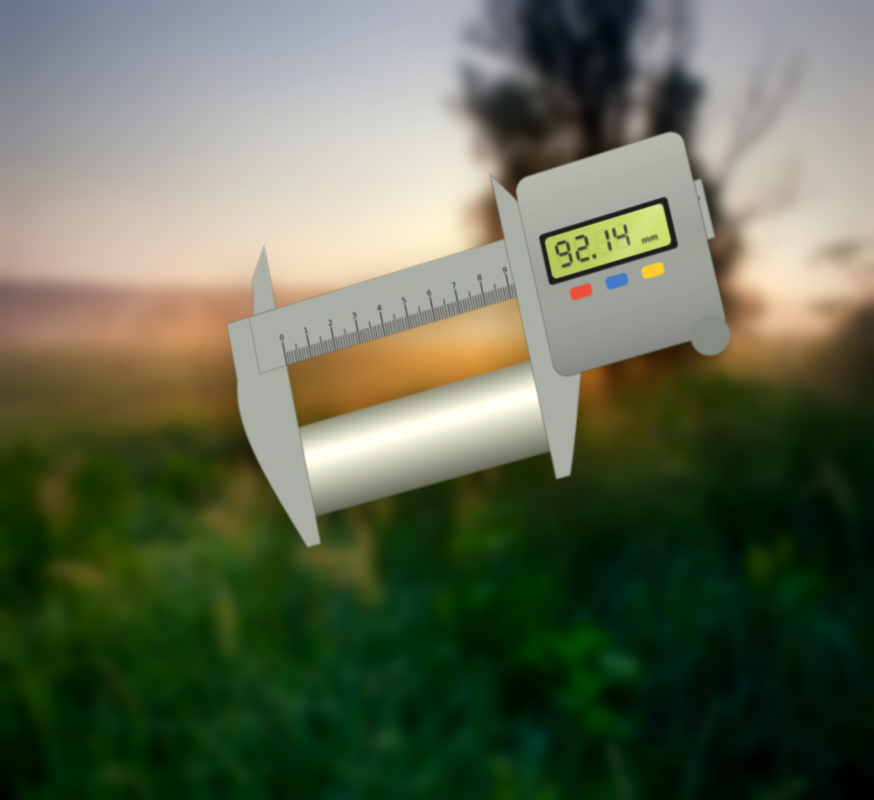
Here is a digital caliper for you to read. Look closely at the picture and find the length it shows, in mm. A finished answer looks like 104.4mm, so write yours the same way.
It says 92.14mm
